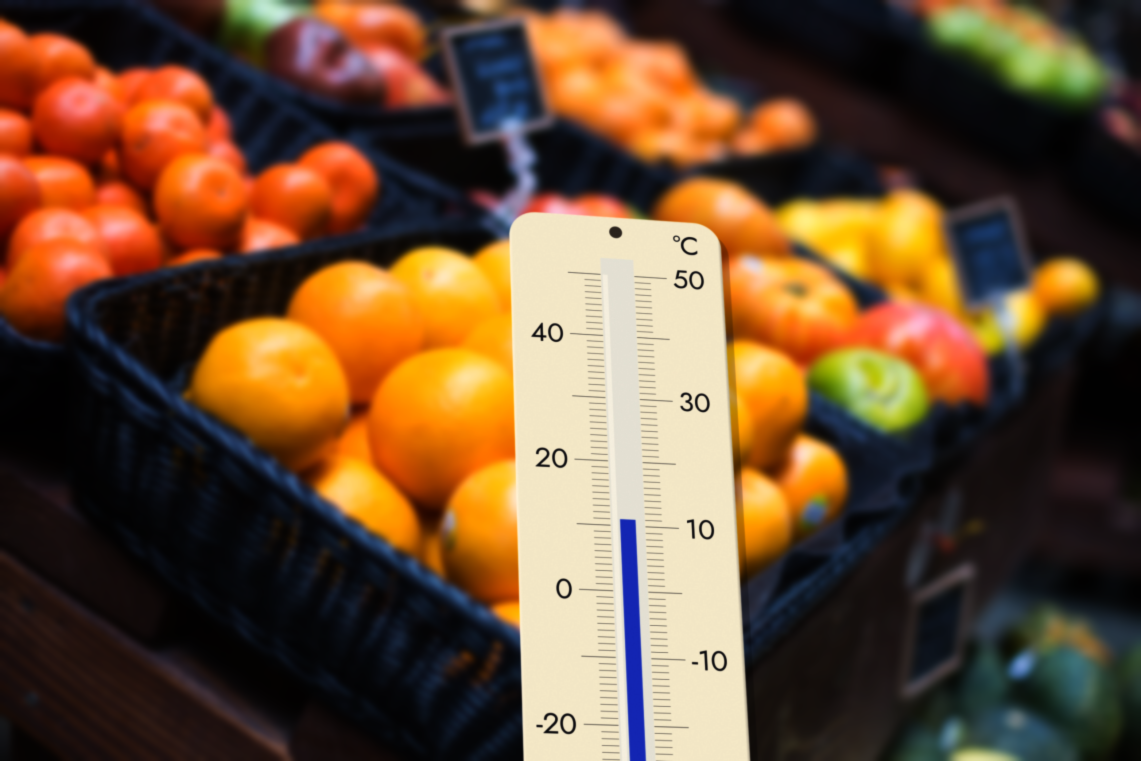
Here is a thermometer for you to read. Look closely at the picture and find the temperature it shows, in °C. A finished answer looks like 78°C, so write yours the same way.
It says 11°C
